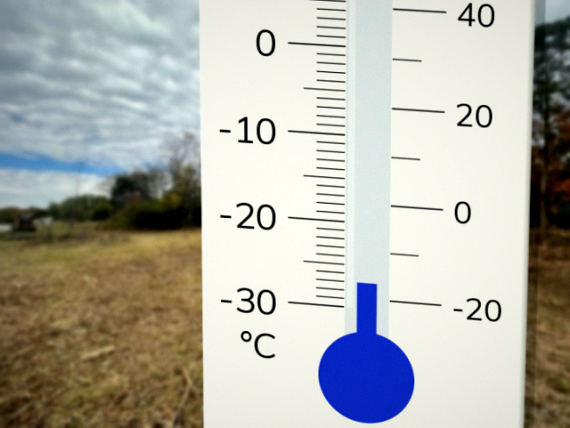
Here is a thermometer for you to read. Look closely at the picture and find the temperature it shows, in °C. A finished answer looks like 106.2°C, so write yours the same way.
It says -27°C
